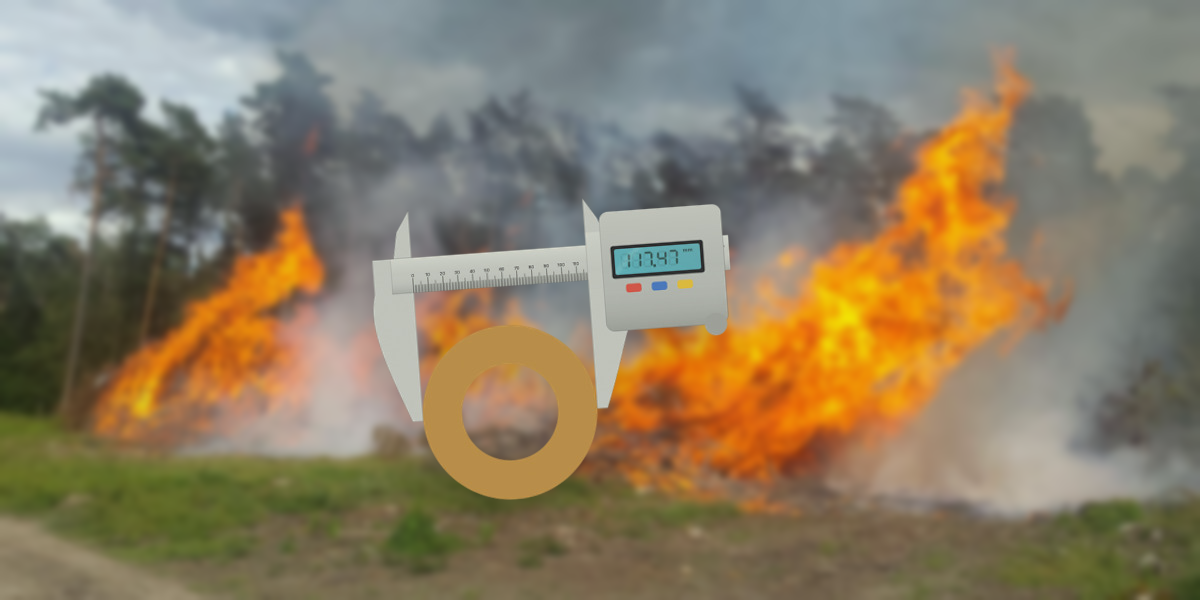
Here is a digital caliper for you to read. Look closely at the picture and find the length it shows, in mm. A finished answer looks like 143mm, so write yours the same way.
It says 117.47mm
